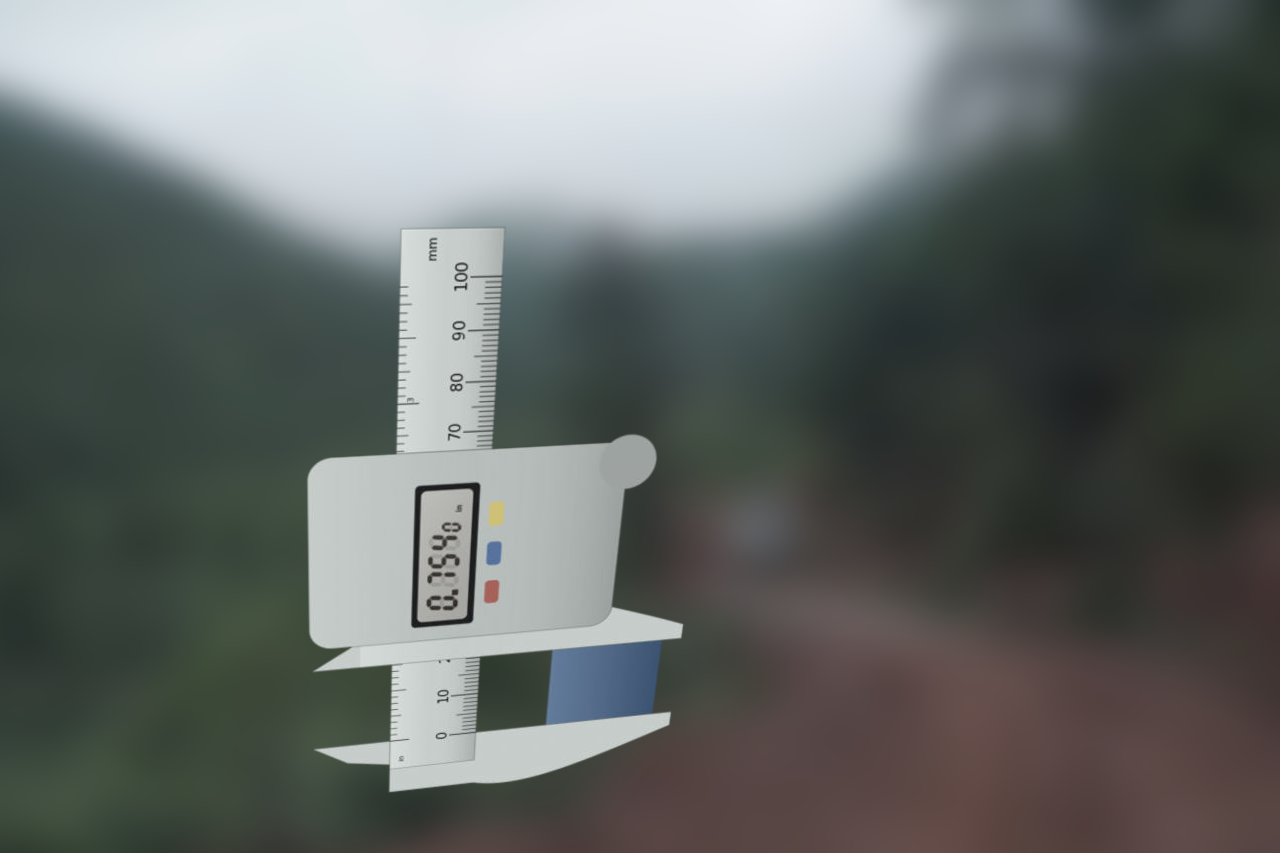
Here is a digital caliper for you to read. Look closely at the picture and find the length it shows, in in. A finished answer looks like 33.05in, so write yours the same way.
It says 0.7540in
